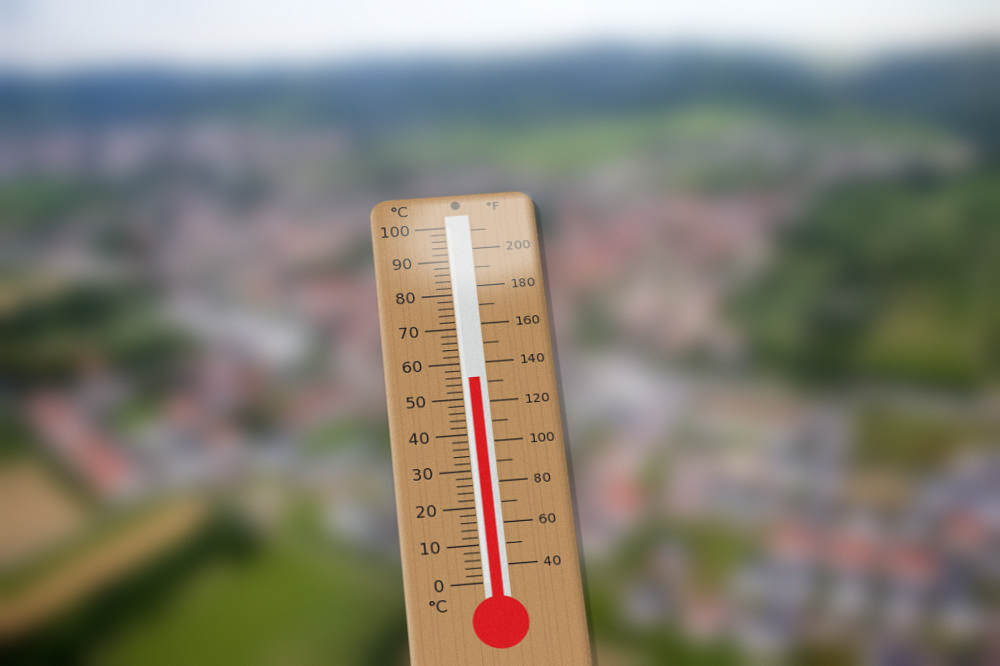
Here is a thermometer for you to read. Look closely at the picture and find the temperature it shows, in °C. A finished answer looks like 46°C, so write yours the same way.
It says 56°C
